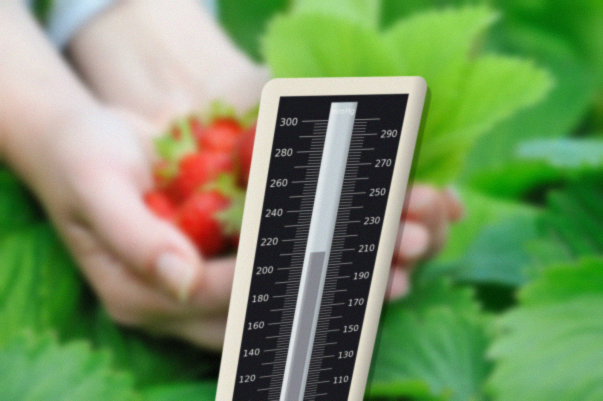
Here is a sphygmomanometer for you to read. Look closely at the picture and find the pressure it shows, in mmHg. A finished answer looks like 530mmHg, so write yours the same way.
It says 210mmHg
